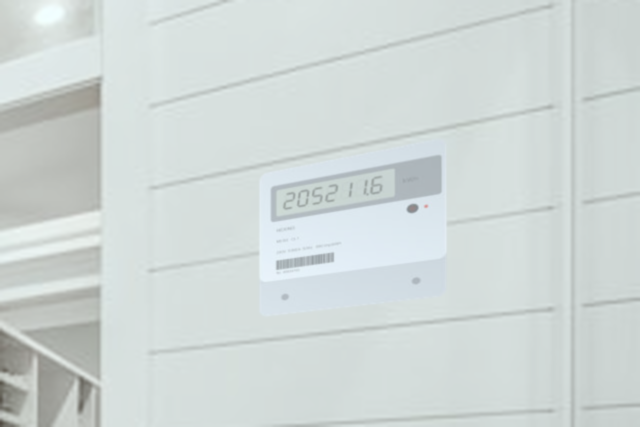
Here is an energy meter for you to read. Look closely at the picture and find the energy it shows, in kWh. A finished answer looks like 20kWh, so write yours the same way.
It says 205211.6kWh
